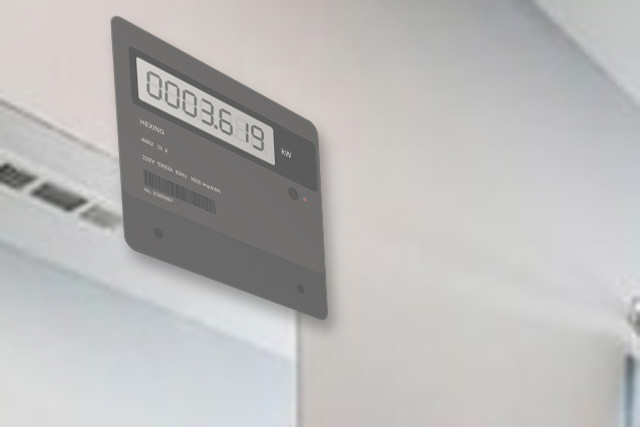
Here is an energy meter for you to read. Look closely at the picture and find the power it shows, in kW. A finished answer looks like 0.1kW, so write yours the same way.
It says 3.619kW
